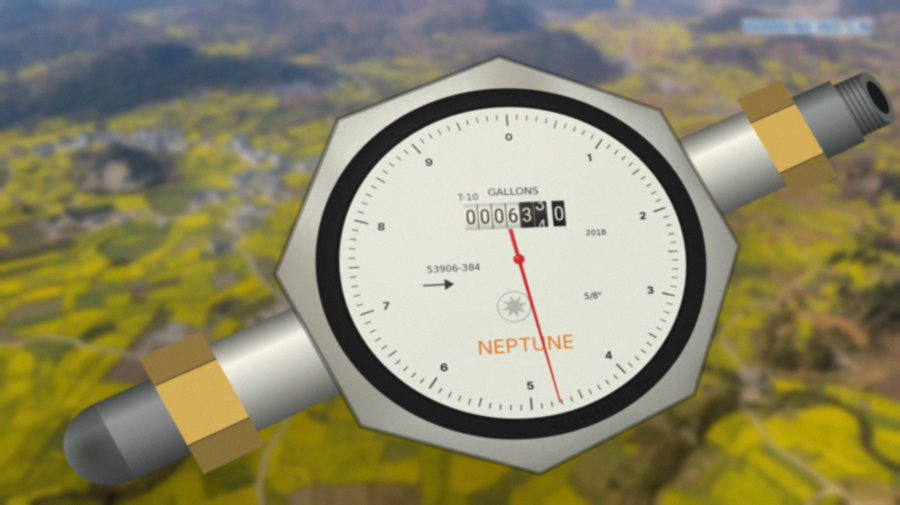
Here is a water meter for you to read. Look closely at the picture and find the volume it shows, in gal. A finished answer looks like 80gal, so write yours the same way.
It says 6334.7gal
